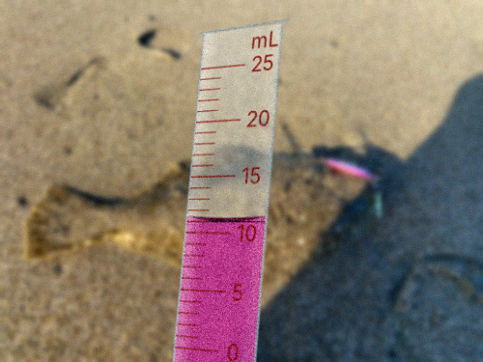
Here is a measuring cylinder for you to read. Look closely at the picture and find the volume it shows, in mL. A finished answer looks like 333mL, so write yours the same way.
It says 11mL
